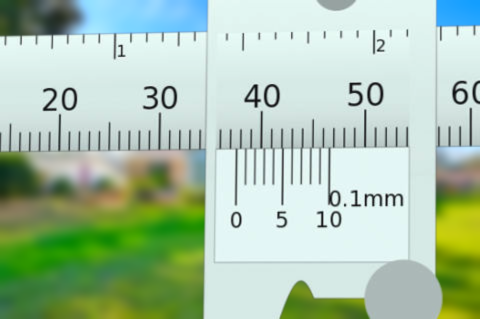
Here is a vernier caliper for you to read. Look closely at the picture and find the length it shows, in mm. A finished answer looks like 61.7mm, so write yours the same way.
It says 37.6mm
